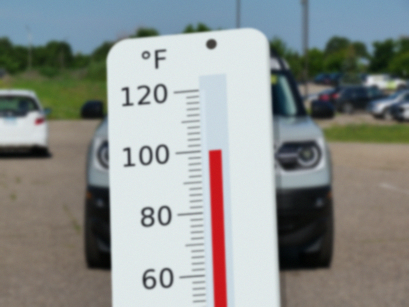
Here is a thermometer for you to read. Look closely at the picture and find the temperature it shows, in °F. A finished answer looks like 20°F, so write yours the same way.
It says 100°F
